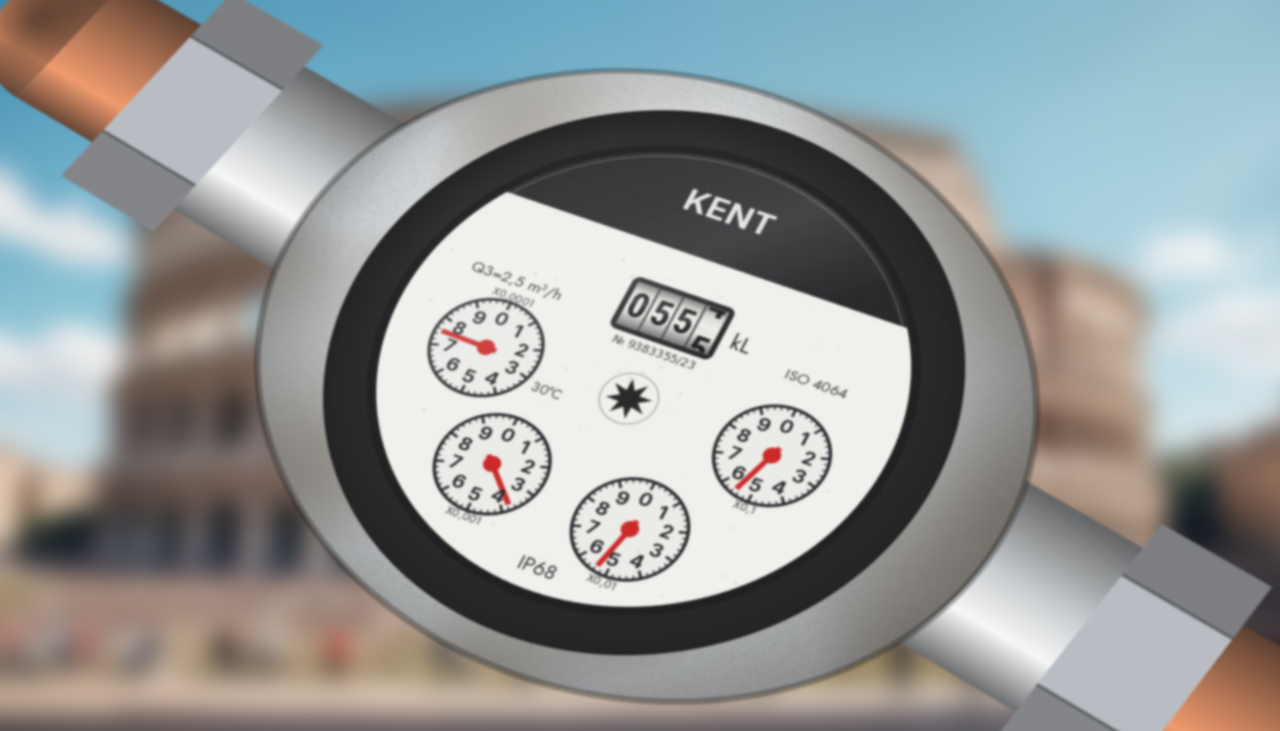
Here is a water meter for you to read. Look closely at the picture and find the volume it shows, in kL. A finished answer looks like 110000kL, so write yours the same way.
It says 554.5537kL
